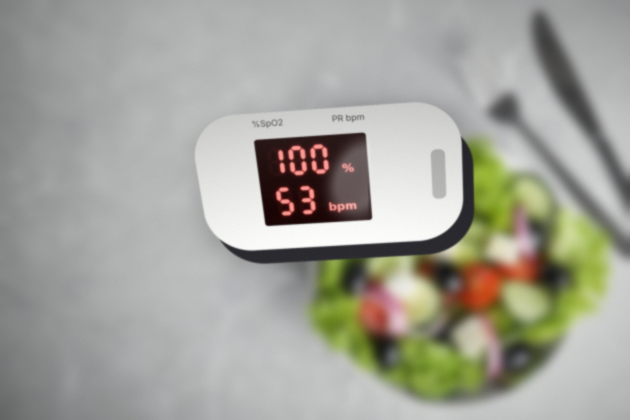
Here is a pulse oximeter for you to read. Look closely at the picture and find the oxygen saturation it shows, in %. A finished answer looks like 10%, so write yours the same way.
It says 100%
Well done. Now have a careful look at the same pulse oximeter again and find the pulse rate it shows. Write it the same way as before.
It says 53bpm
